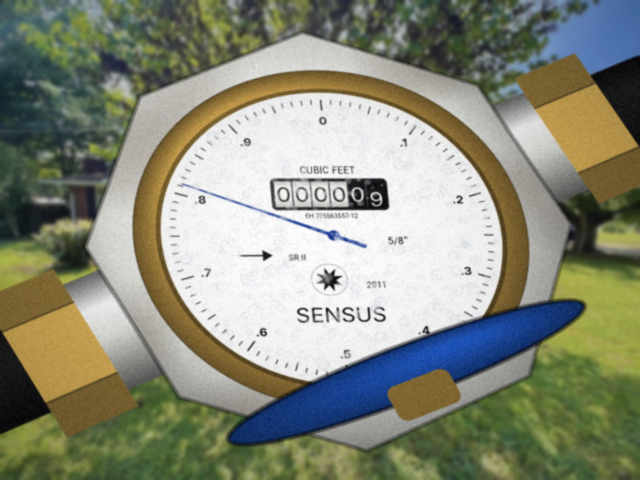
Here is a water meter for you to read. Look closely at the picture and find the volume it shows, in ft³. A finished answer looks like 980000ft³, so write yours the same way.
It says 8.81ft³
